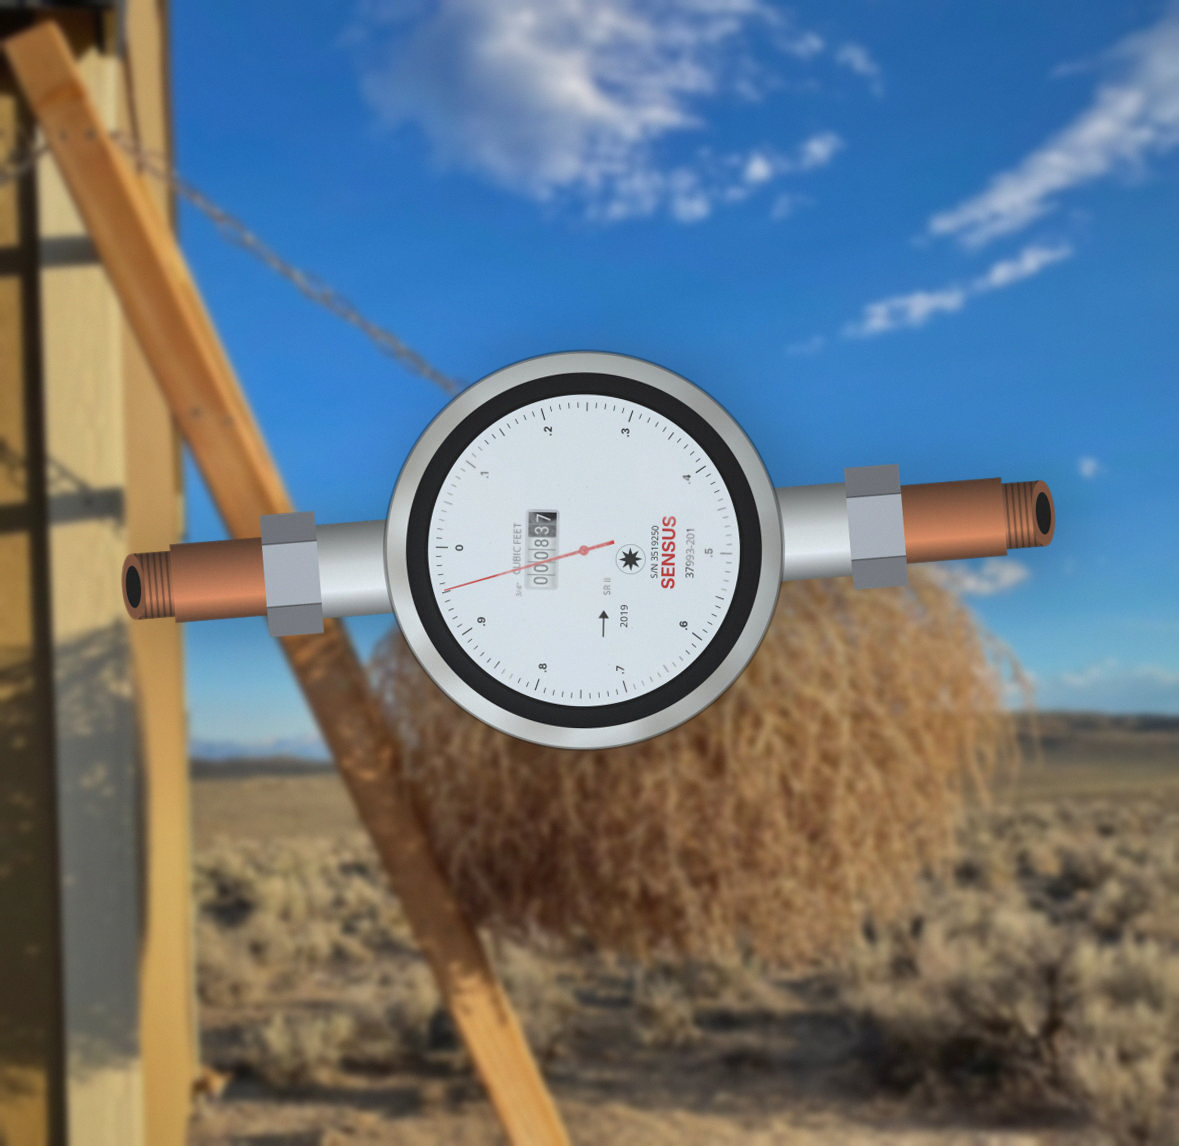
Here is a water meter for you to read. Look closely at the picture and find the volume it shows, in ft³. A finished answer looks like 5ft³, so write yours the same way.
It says 836.95ft³
